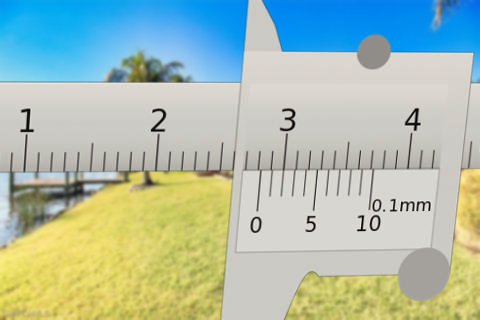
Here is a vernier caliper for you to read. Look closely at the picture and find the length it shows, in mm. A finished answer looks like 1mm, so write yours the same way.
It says 28.2mm
